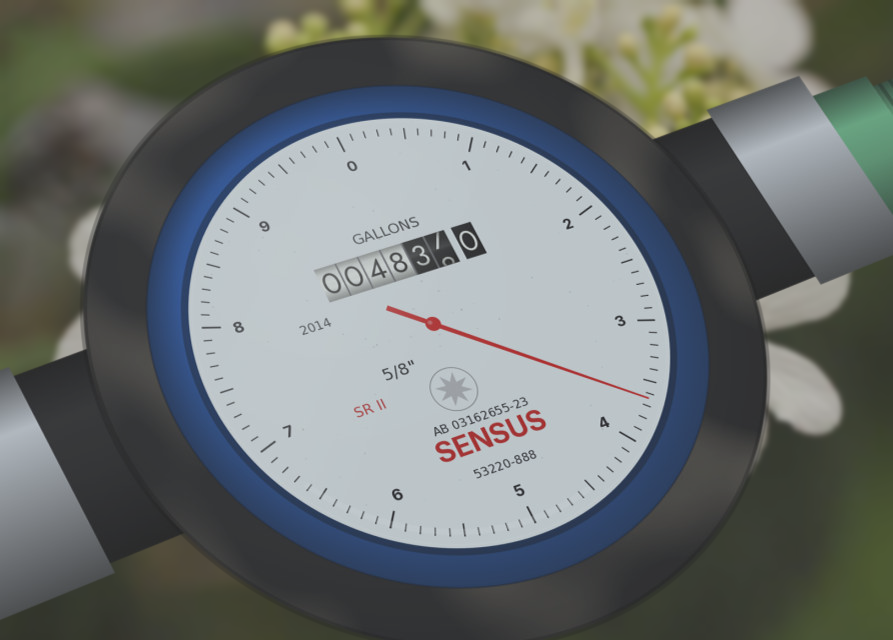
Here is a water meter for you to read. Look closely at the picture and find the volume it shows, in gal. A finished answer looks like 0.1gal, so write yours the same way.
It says 48373.6gal
